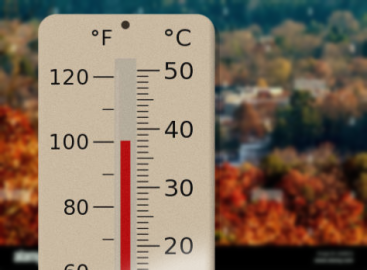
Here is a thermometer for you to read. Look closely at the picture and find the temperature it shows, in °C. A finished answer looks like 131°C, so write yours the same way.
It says 38°C
